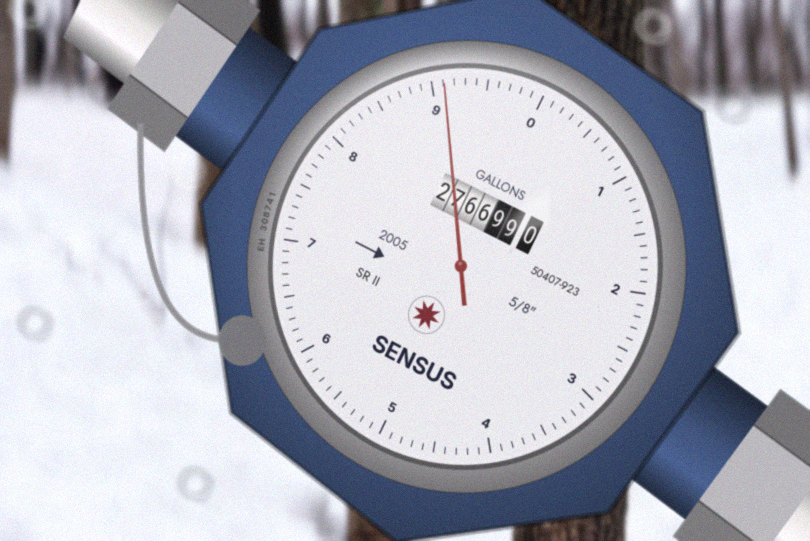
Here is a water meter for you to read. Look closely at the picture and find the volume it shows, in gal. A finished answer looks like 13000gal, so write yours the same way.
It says 2766989.1gal
